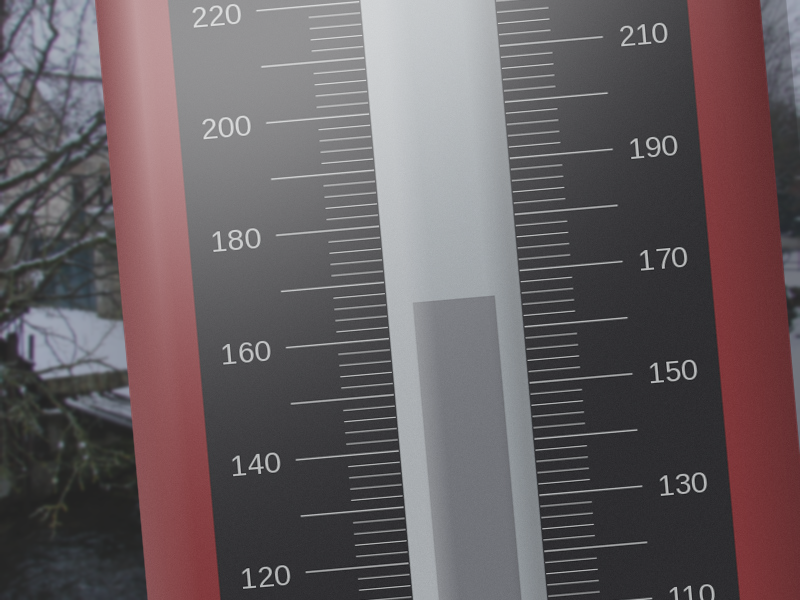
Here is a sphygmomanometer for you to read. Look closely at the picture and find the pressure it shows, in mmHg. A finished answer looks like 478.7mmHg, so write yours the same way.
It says 166mmHg
